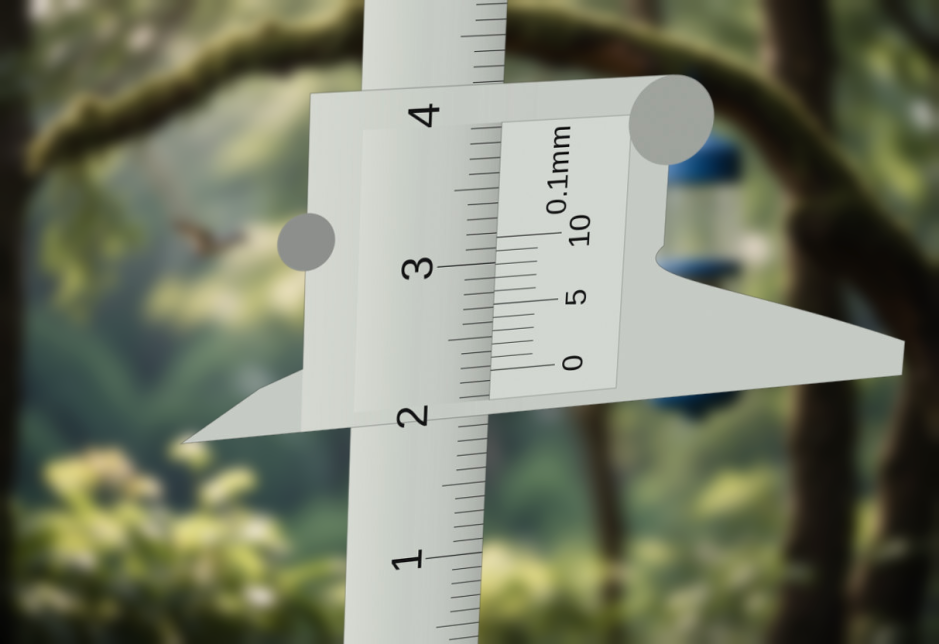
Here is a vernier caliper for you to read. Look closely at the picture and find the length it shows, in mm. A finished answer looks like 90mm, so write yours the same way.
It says 22.7mm
